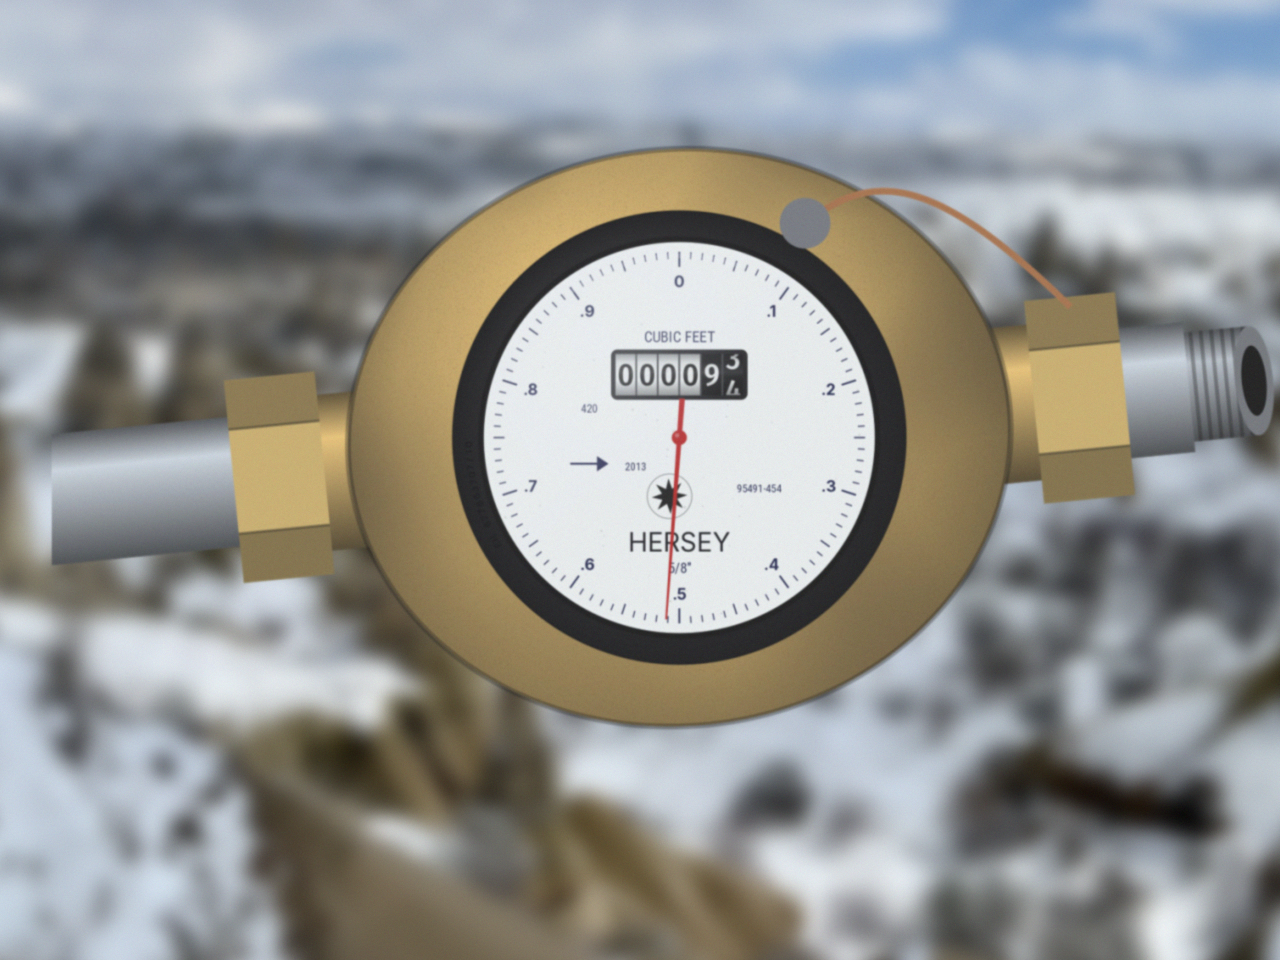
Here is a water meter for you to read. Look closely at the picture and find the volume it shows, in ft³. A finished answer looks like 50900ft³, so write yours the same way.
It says 93.51ft³
